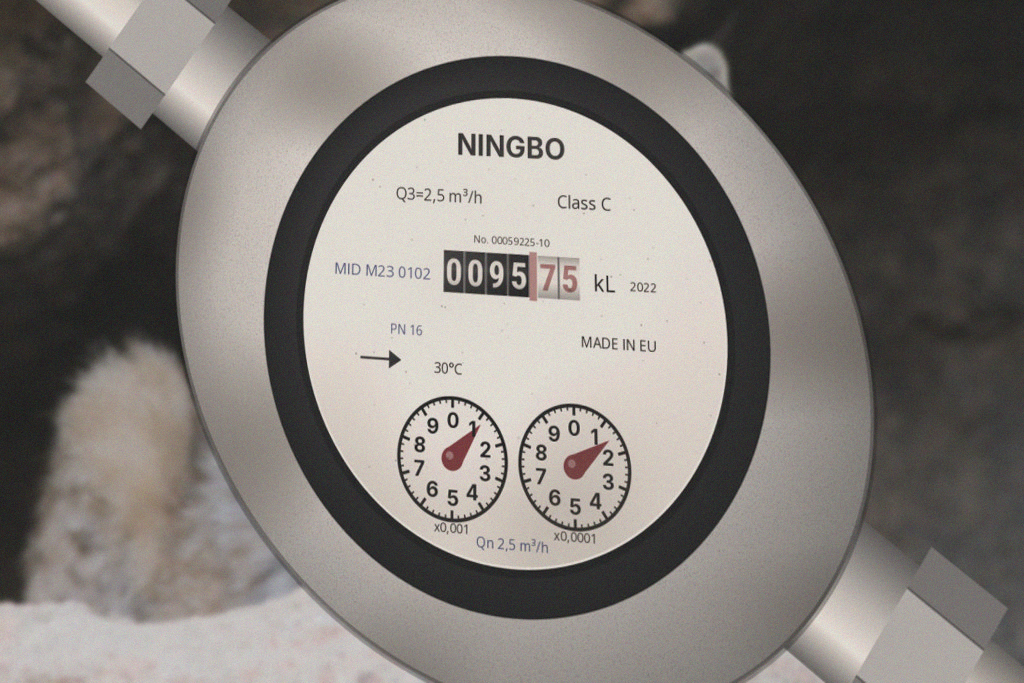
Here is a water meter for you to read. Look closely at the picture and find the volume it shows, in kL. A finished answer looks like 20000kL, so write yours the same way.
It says 95.7511kL
